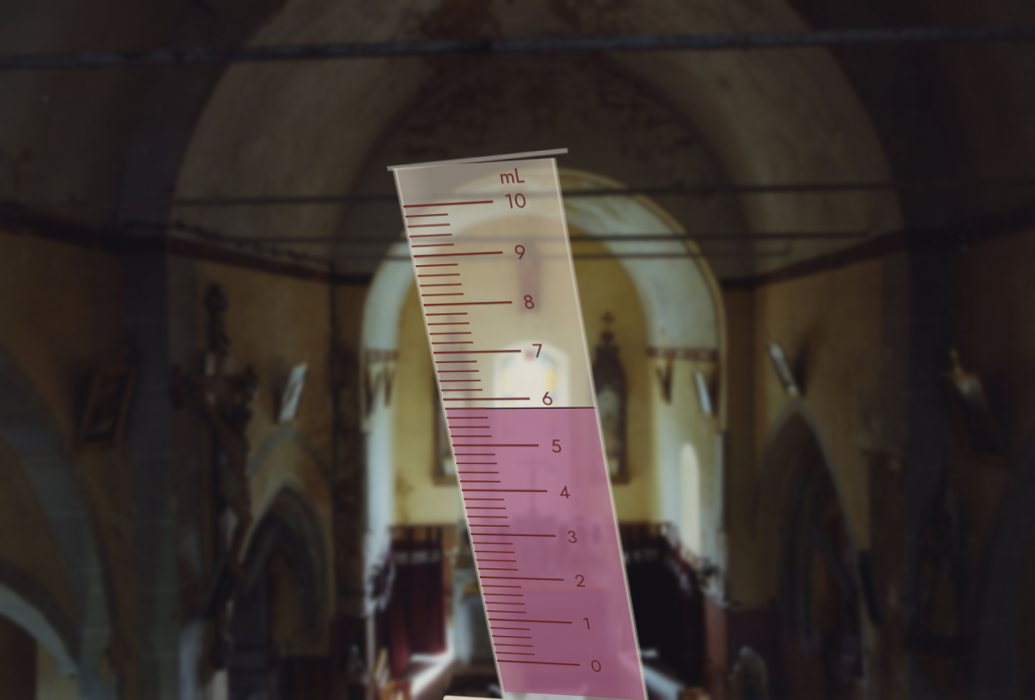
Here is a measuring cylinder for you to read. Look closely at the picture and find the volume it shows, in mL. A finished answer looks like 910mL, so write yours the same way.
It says 5.8mL
